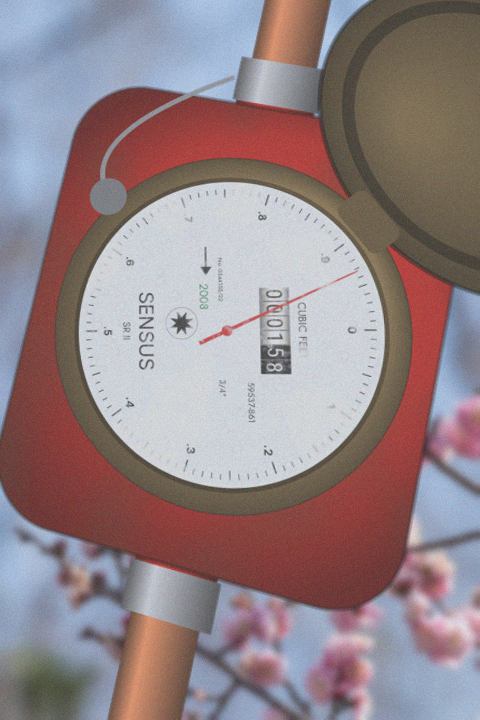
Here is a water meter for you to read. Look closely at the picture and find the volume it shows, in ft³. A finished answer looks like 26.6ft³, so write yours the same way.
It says 157.93ft³
